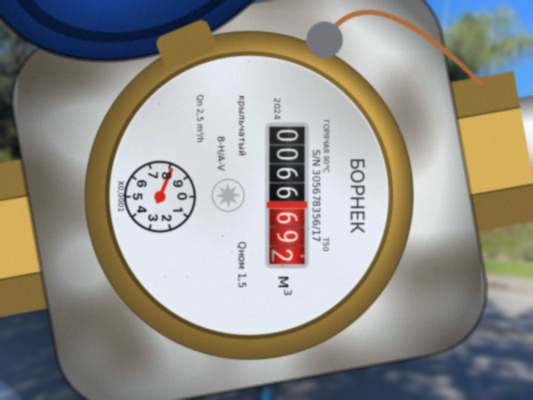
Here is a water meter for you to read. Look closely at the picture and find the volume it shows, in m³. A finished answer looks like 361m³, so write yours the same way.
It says 66.6918m³
